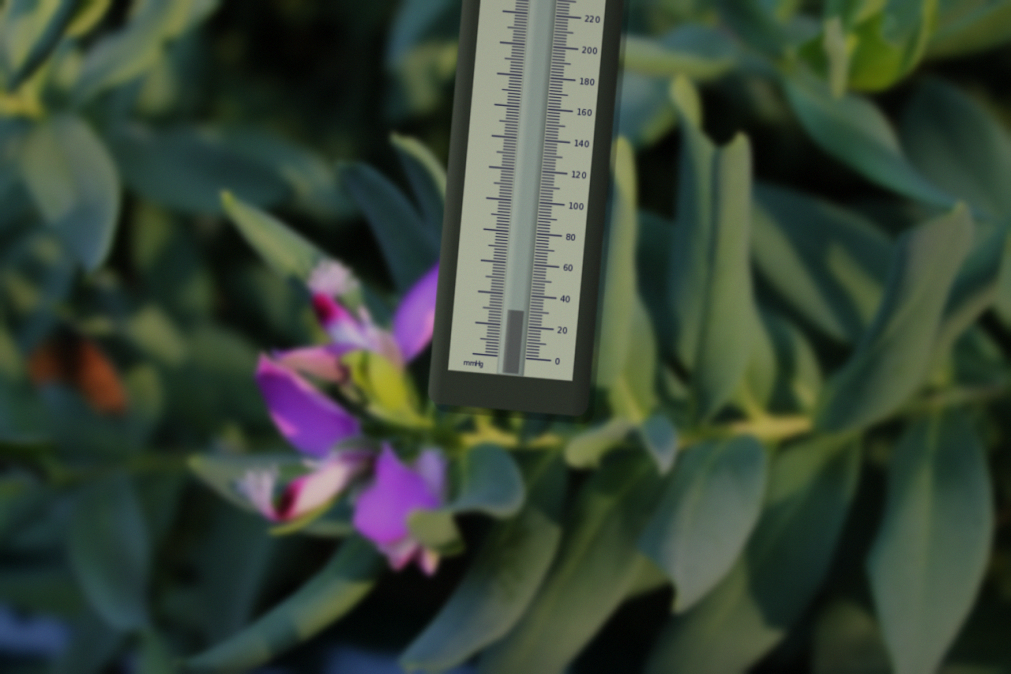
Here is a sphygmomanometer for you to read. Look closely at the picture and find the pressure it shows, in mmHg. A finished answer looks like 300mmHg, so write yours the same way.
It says 30mmHg
